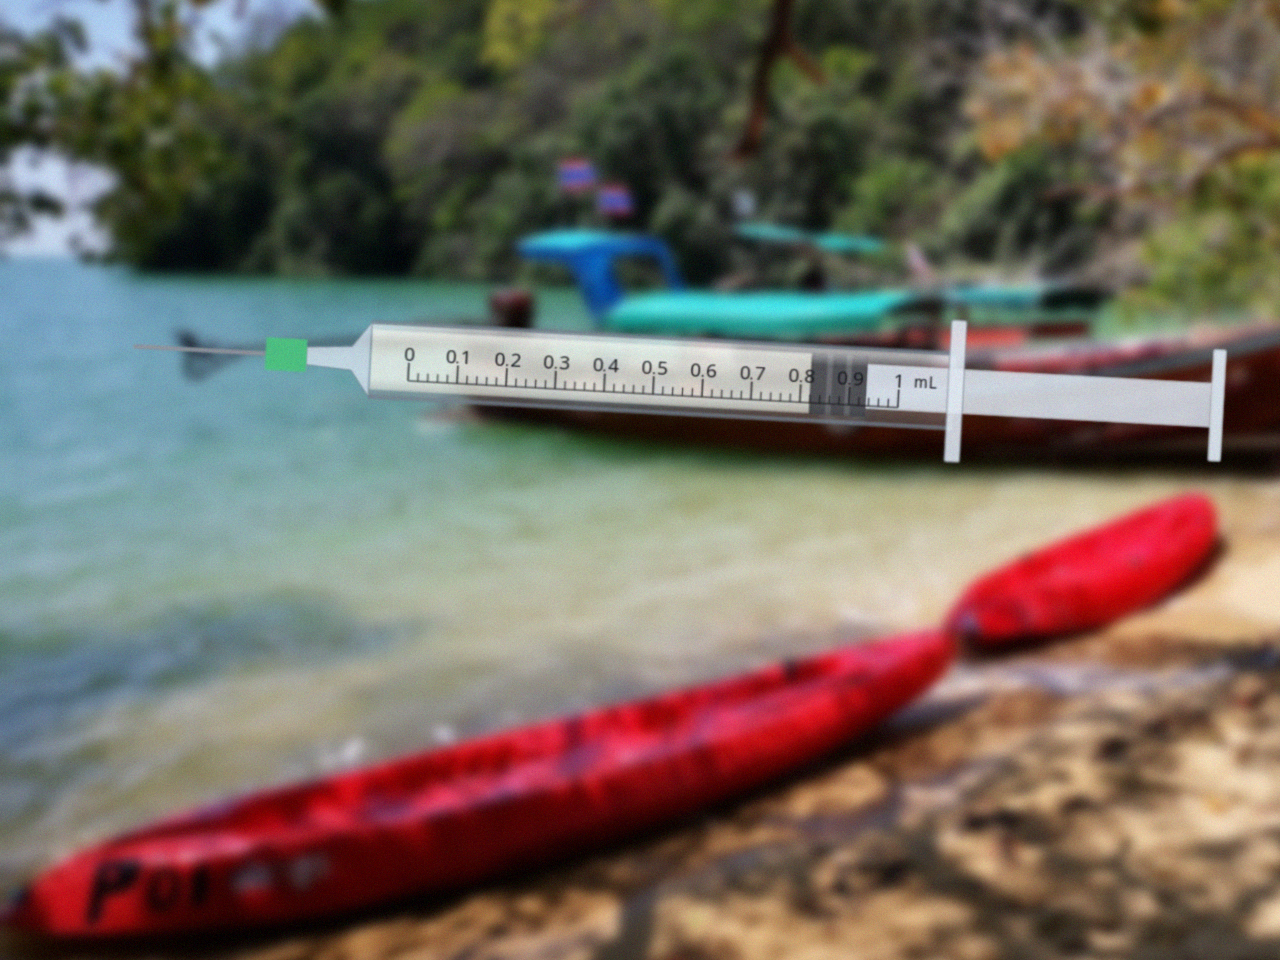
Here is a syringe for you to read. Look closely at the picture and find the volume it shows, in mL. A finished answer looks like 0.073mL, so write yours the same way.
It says 0.82mL
